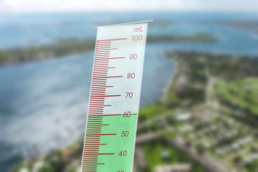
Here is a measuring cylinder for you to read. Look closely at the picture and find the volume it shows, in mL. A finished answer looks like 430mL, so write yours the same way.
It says 60mL
